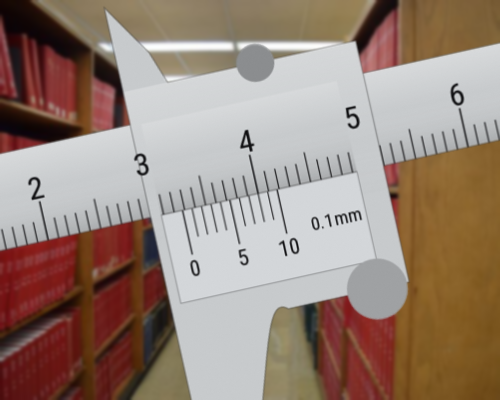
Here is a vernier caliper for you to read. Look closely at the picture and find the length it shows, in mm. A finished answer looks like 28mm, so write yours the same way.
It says 32.8mm
